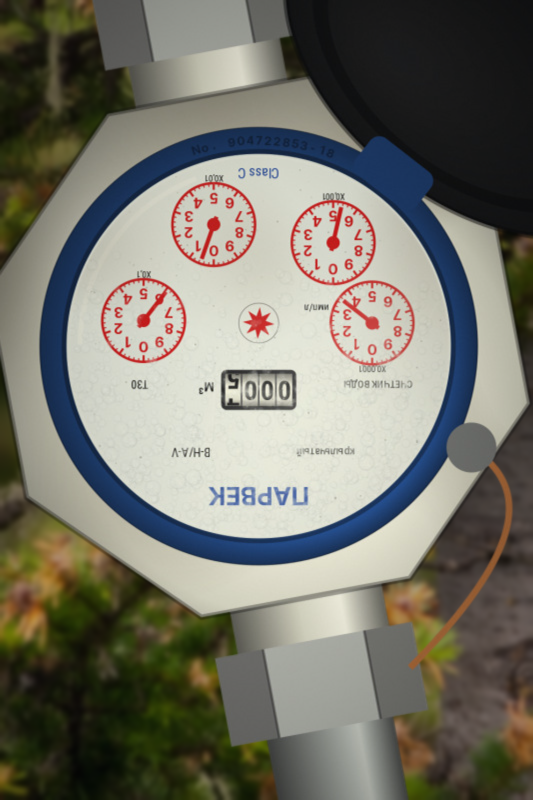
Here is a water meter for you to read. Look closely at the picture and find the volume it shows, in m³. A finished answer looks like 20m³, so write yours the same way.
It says 4.6053m³
